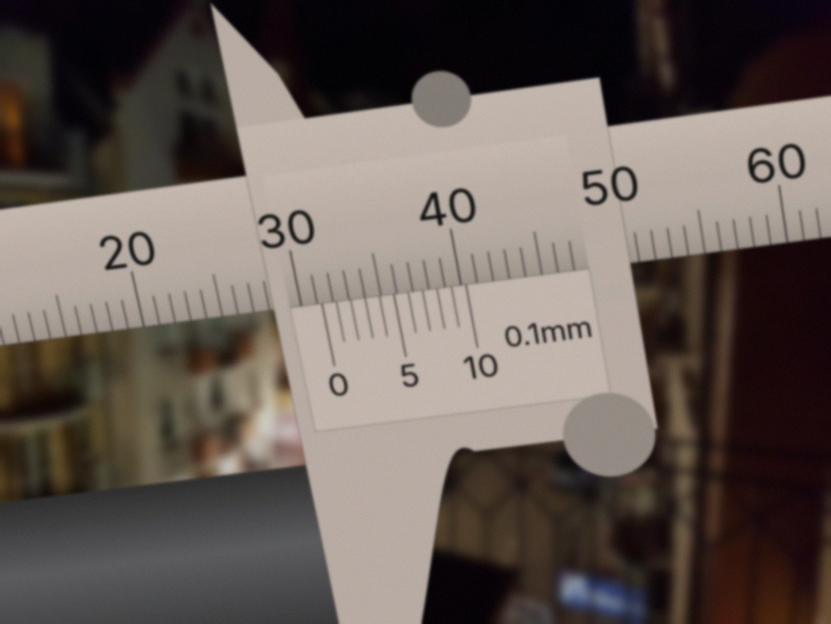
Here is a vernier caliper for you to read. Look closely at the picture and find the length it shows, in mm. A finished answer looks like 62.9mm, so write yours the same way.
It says 31.3mm
